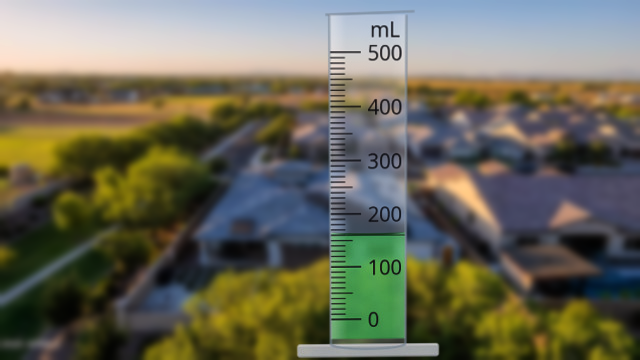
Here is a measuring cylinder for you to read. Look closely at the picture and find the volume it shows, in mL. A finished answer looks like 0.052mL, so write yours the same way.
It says 160mL
